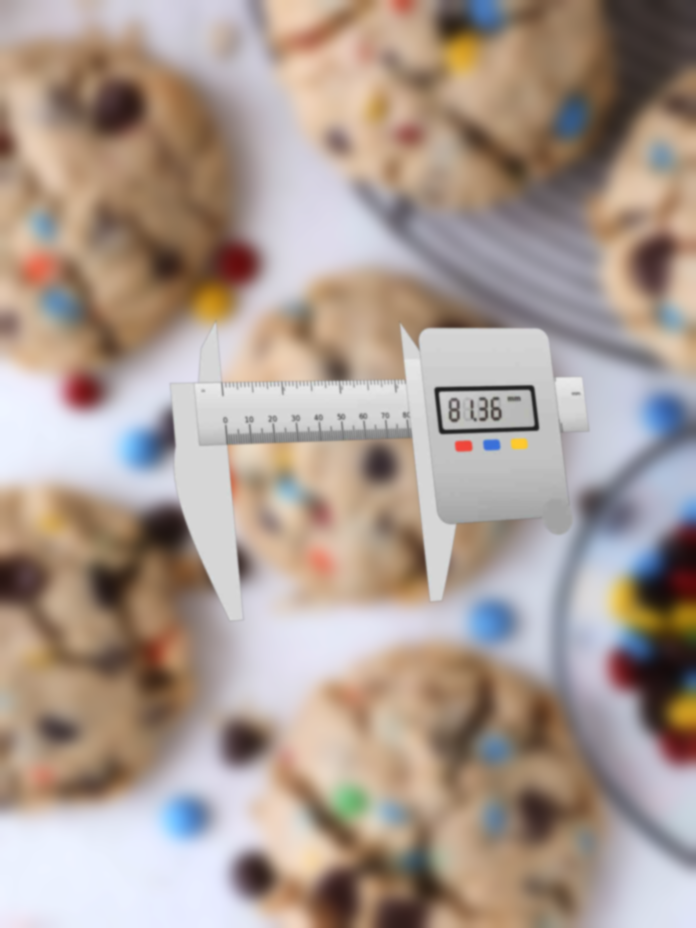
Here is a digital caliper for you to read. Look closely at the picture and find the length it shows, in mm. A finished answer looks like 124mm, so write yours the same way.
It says 81.36mm
